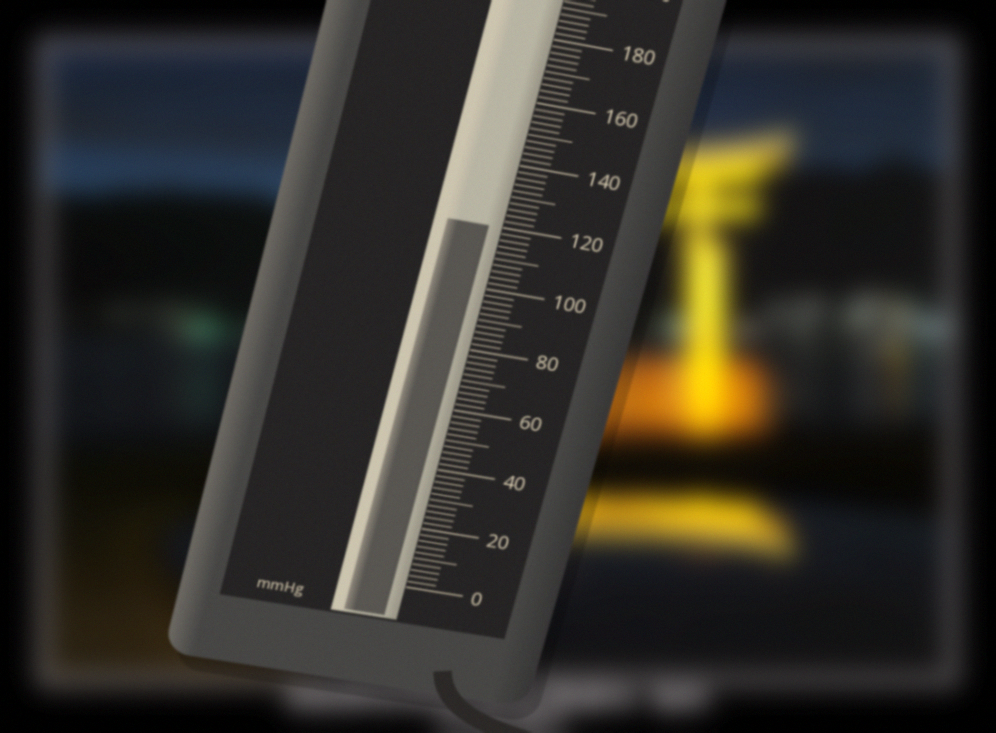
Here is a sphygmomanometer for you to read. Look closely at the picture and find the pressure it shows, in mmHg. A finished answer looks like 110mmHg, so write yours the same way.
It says 120mmHg
